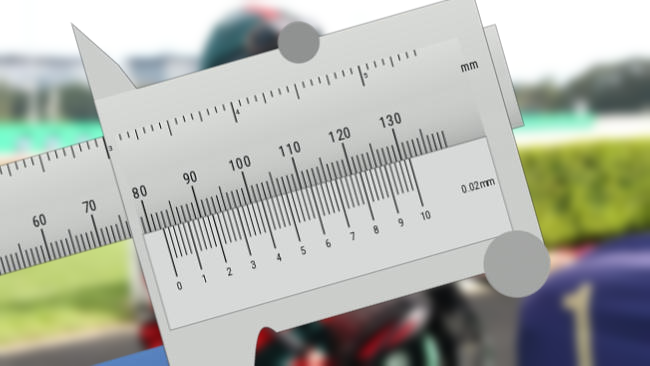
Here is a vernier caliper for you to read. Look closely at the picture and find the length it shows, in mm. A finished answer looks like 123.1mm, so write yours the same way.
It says 82.5mm
